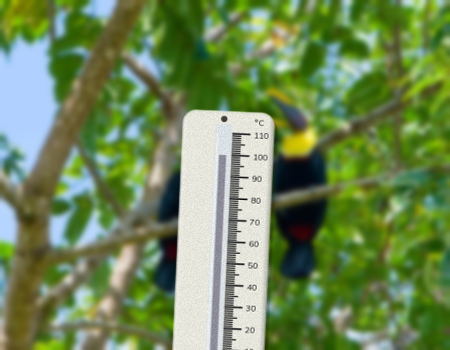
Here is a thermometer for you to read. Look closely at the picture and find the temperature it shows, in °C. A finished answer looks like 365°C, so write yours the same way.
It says 100°C
